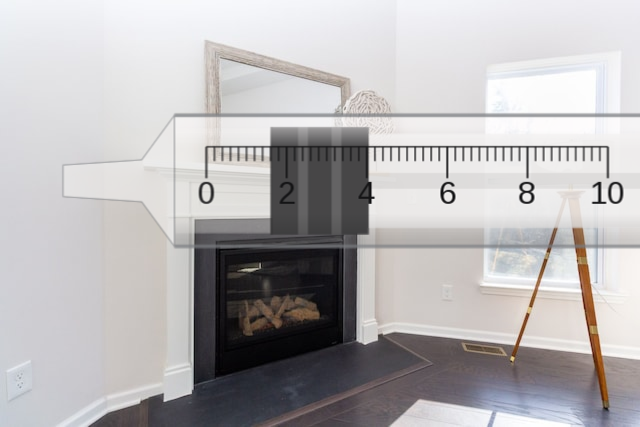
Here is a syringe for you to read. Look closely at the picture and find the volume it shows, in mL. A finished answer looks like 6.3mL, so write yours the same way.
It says 1.6mL
